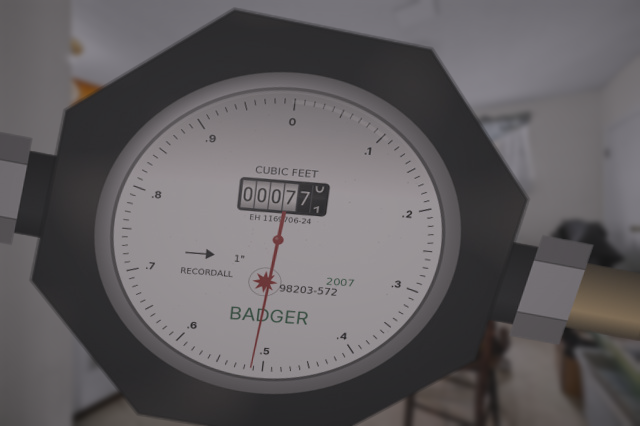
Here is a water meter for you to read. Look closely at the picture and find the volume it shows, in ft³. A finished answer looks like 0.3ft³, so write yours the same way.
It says 770.51ft³
